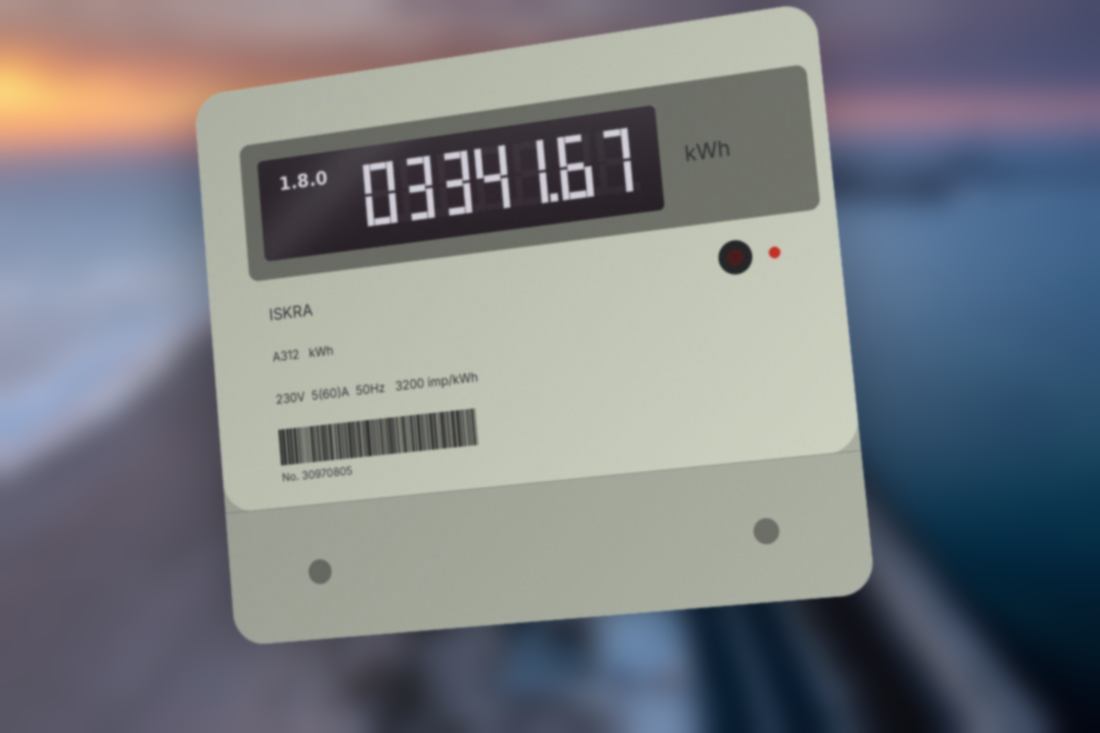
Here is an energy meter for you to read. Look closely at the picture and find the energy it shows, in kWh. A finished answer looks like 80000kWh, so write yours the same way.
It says 3341.67kWh
